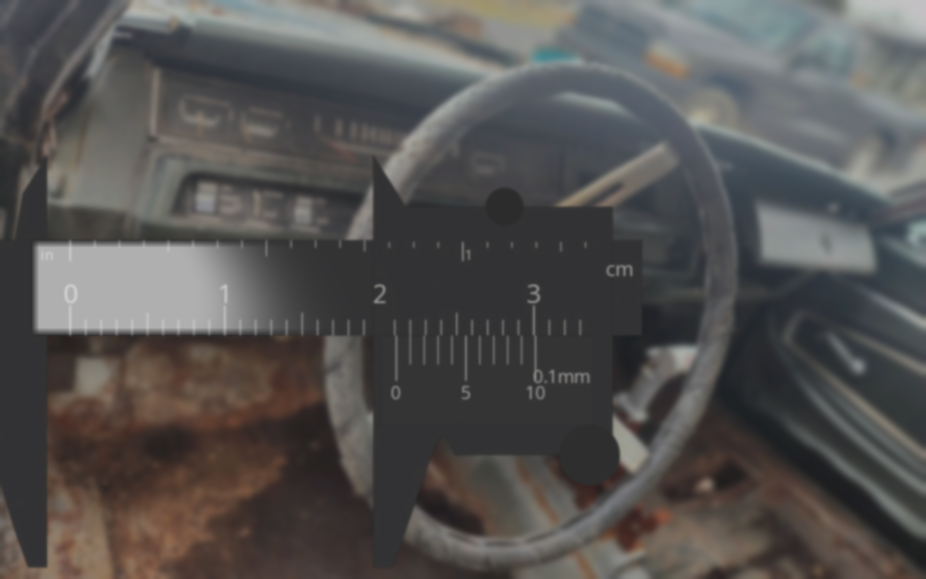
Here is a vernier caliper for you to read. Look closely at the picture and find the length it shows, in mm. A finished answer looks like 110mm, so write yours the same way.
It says 21.1mm
